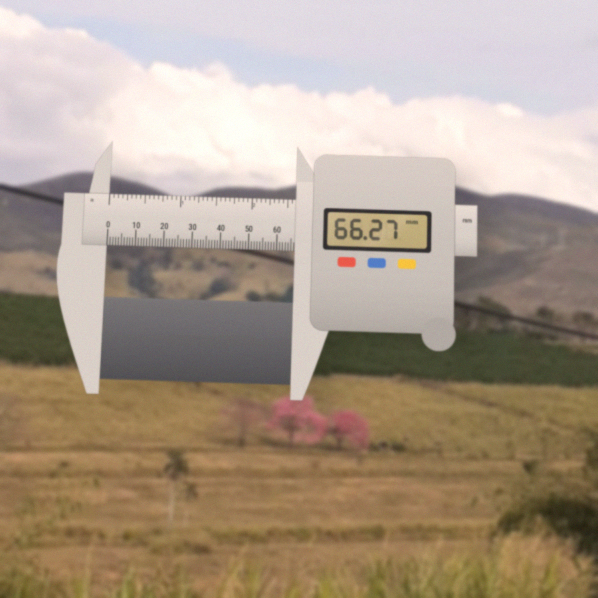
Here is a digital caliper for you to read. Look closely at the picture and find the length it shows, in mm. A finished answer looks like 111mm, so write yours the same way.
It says 66.27mm
